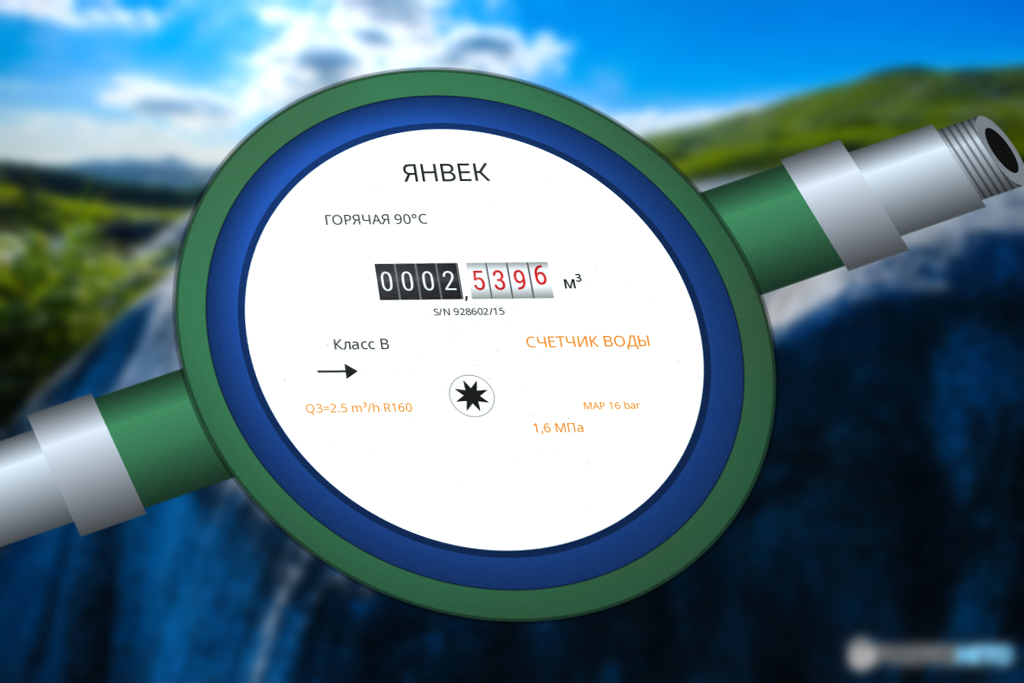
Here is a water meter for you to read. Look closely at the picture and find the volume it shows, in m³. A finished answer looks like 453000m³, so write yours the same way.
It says 2.5396m³
